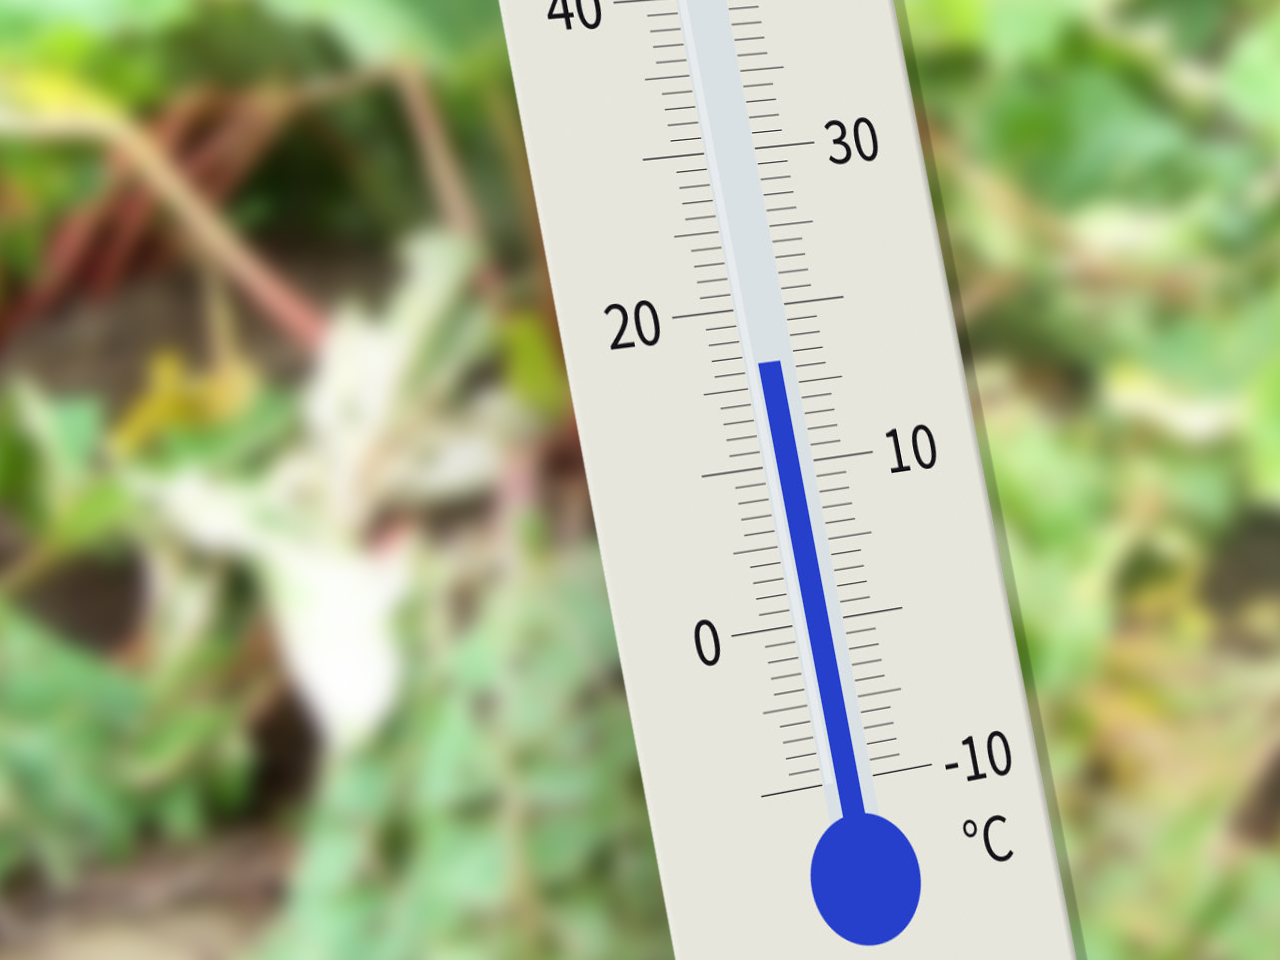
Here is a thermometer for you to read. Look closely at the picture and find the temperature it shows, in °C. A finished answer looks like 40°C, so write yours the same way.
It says 16.5°C
